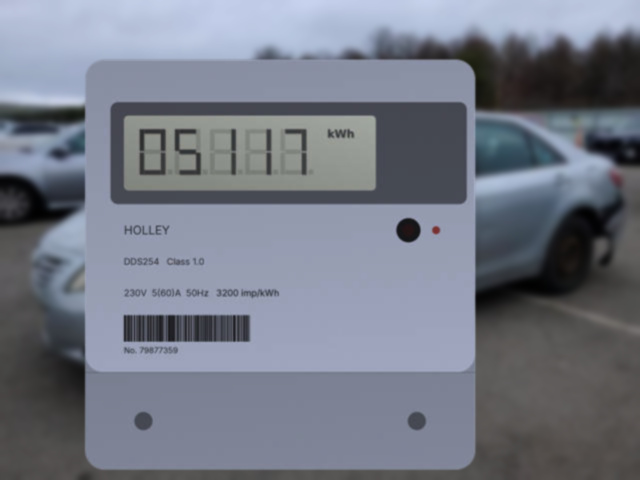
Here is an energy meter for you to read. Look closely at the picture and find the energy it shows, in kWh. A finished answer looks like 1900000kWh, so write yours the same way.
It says 5117kWh
